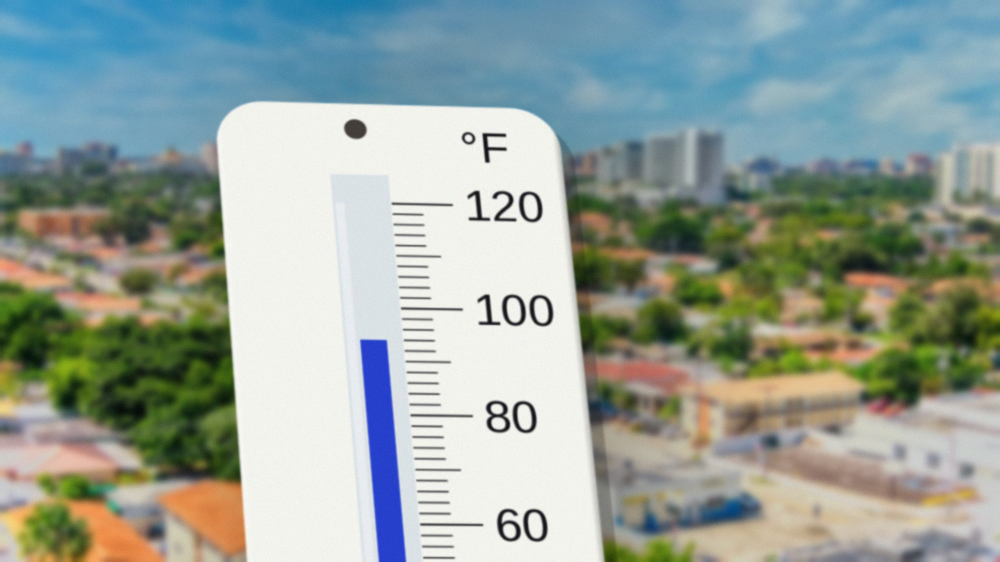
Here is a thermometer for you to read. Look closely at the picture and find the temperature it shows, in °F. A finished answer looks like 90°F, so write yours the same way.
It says 94°F
